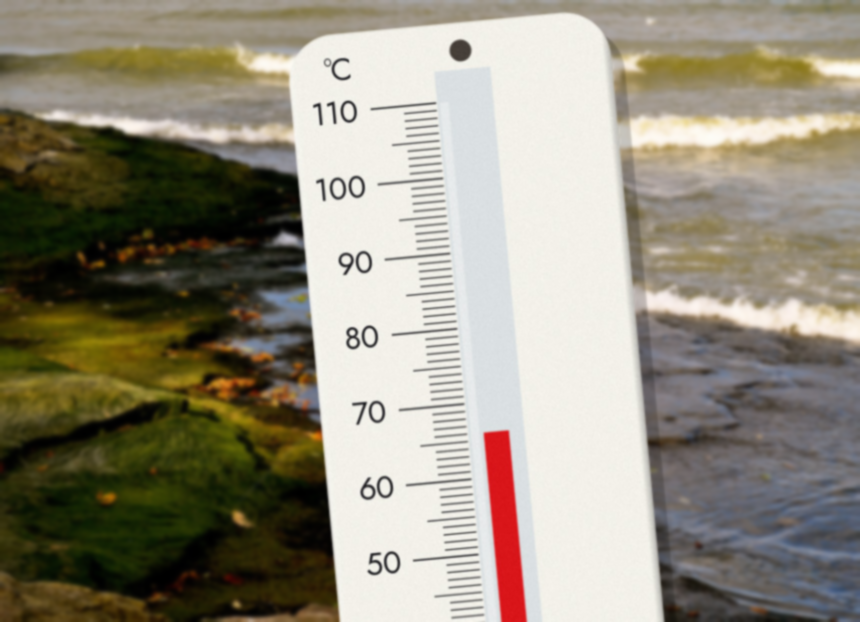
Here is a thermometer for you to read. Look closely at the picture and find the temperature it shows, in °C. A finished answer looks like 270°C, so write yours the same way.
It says 66°C
